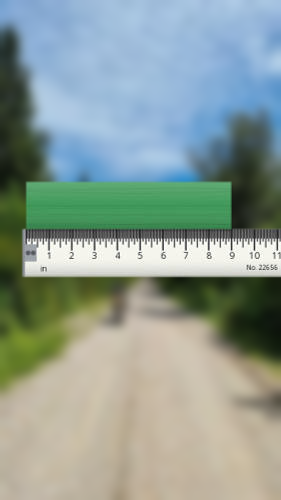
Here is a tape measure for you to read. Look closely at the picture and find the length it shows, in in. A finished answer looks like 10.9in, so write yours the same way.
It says 9in
